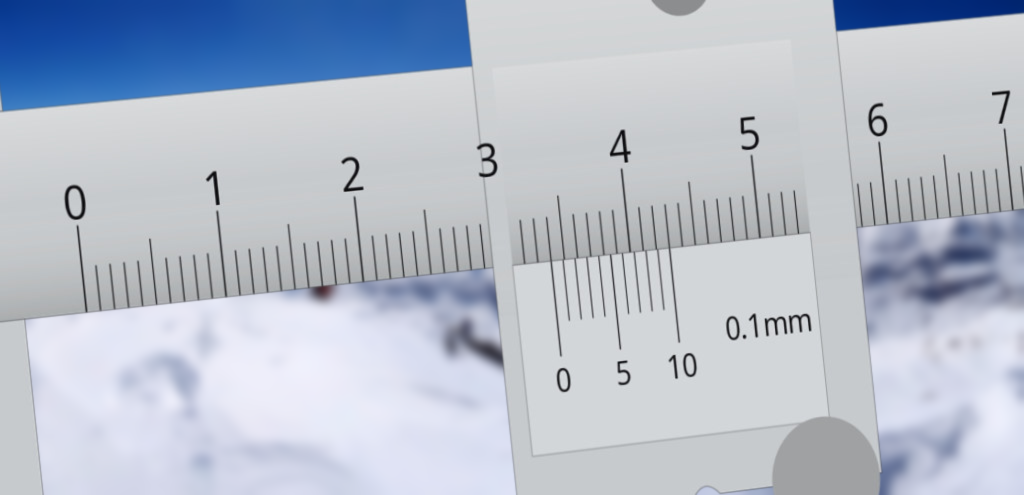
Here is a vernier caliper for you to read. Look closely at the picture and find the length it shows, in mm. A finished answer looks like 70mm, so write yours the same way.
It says 34.0mm
